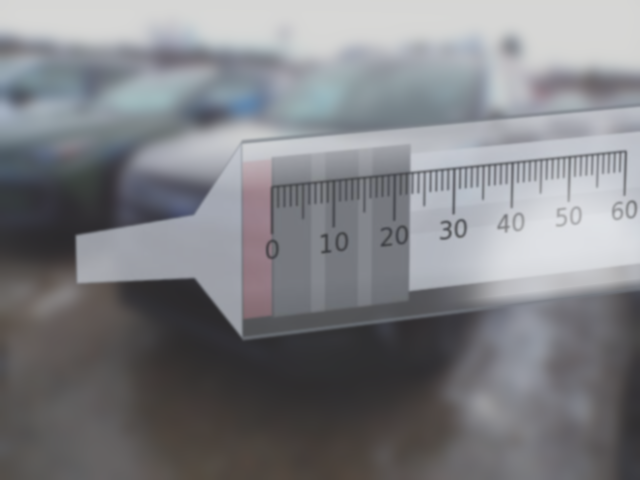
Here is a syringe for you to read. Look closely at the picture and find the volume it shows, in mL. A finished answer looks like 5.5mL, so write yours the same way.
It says 0mL
